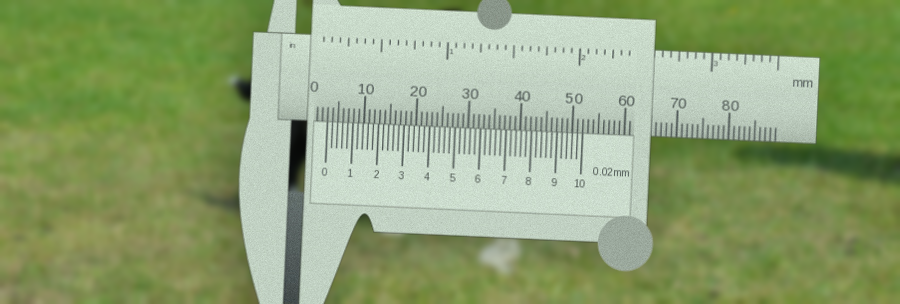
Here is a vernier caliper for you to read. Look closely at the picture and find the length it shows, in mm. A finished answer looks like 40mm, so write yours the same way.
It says 3.0mm
